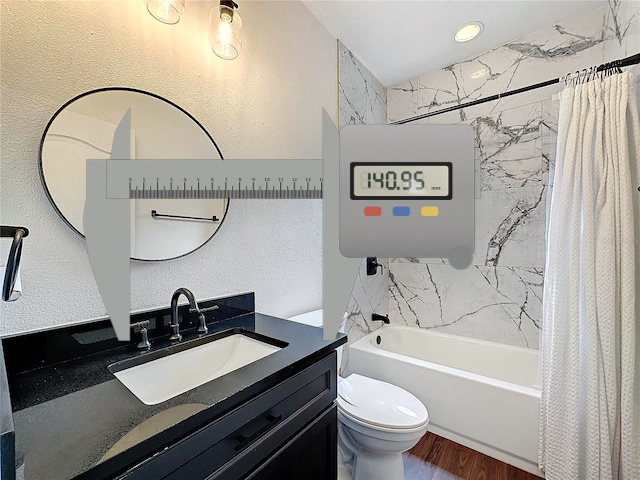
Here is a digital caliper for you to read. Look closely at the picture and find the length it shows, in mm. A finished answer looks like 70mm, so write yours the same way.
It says 140.95mm
